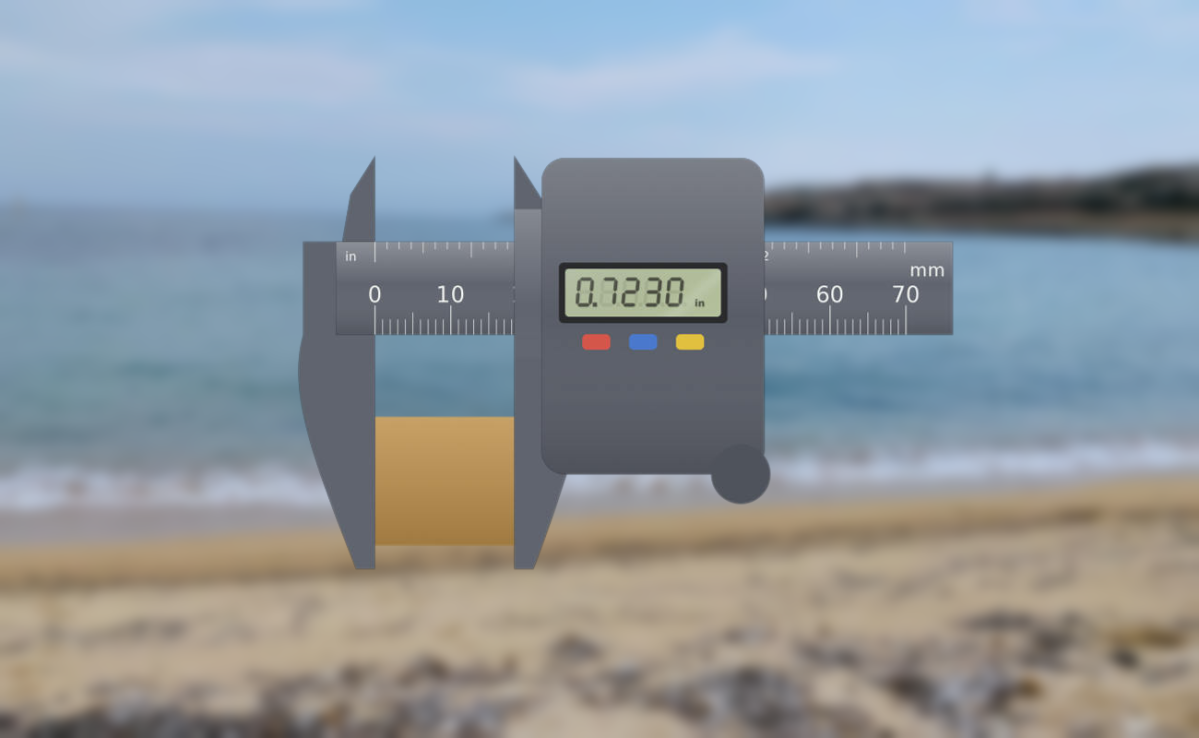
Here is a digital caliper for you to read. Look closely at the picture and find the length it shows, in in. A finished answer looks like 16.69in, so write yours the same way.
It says 0.7230in
